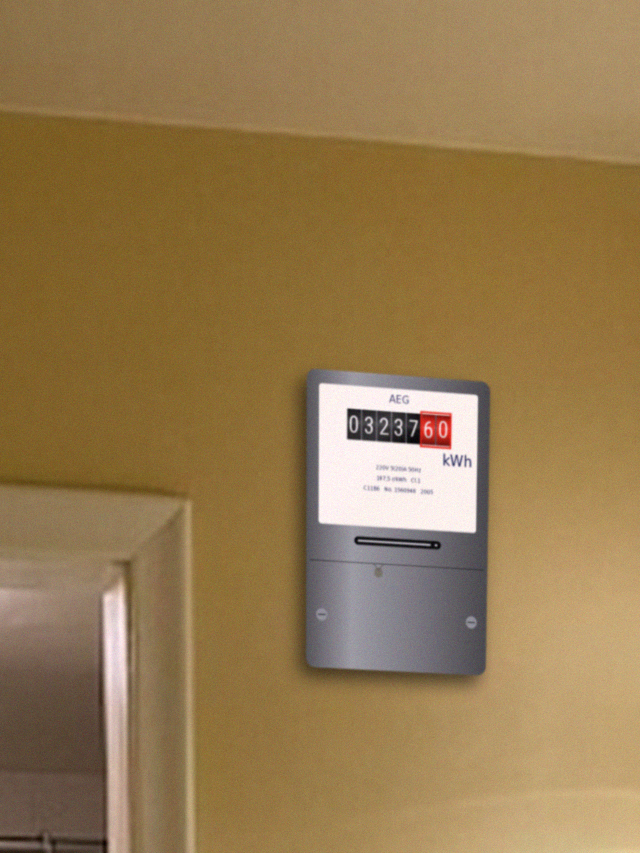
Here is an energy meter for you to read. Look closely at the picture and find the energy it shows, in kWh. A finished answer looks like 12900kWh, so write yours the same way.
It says 3237.60kWh
